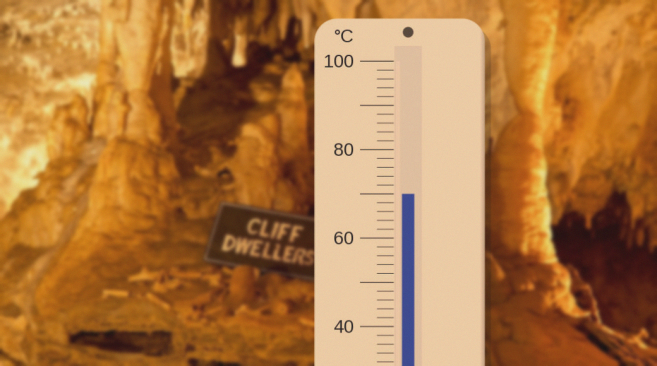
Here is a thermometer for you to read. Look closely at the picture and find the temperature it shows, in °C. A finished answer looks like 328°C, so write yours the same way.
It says 70°C
